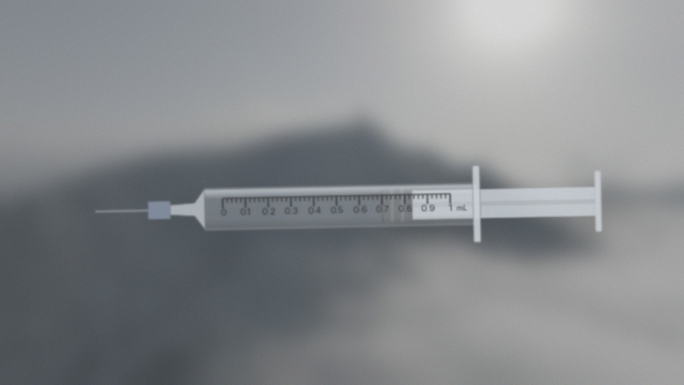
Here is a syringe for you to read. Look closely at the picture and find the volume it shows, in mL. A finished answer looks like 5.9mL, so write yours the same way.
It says 0.7mL
